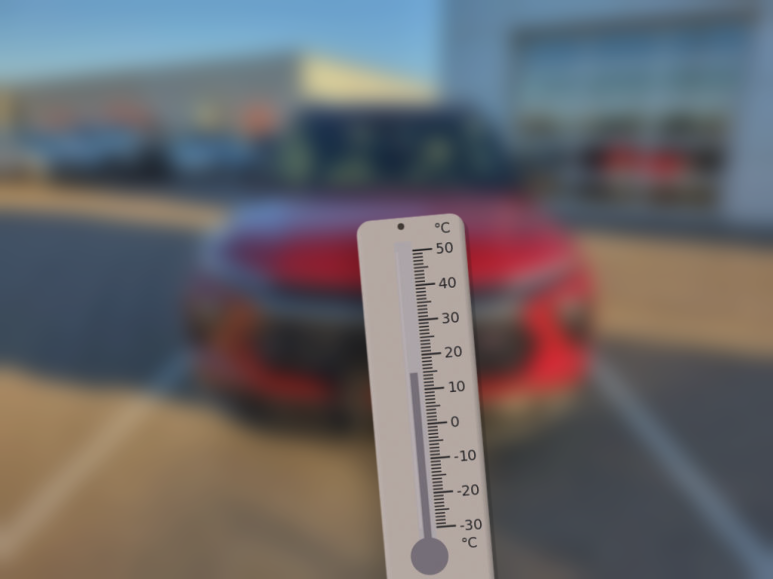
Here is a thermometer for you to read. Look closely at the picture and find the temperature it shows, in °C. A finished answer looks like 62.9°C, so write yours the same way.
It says 15°C
